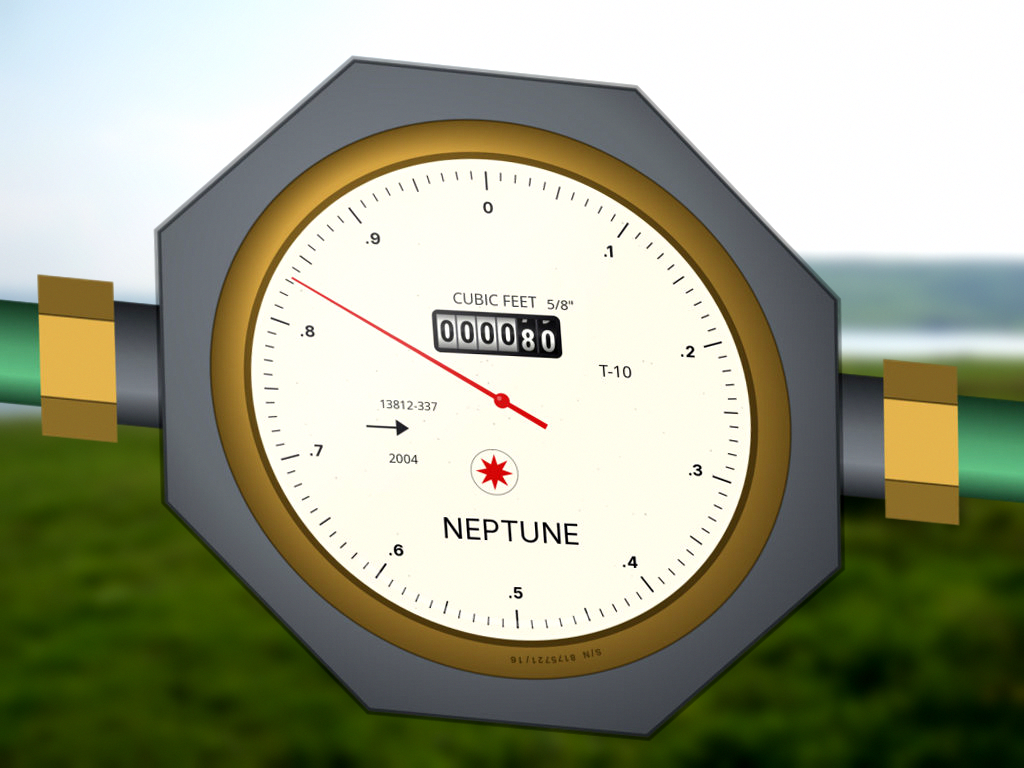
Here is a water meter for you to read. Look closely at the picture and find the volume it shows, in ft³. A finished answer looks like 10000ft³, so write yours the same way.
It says 79.83ft³
